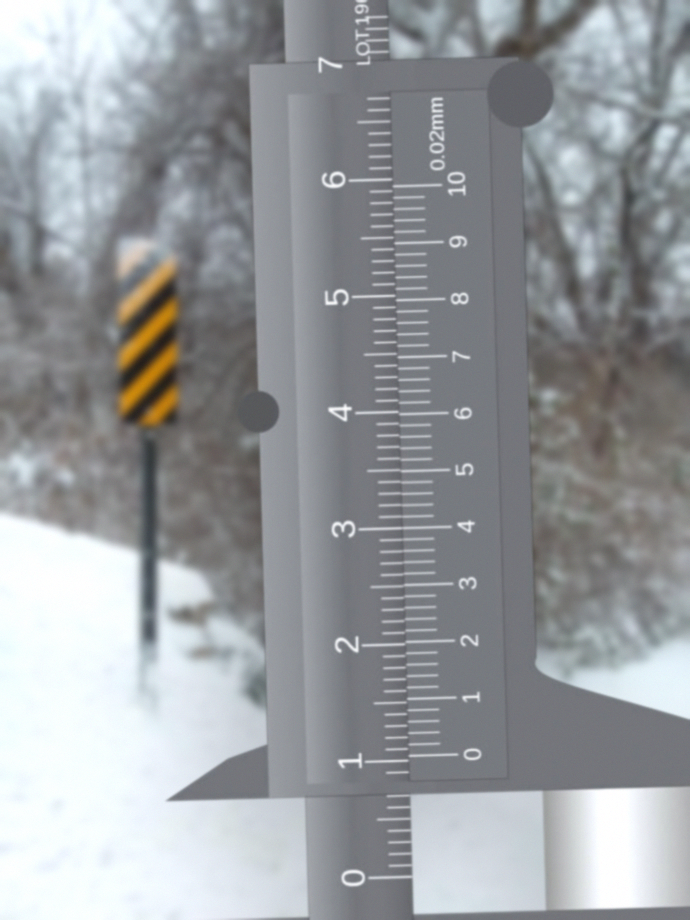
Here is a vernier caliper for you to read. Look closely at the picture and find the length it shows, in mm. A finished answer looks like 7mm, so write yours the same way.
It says 10.4mm
